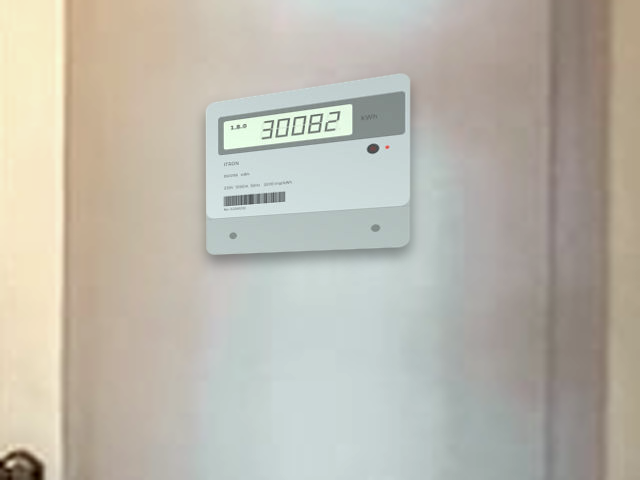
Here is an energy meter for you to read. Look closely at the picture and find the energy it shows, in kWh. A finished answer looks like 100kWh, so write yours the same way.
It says 30082kWh
